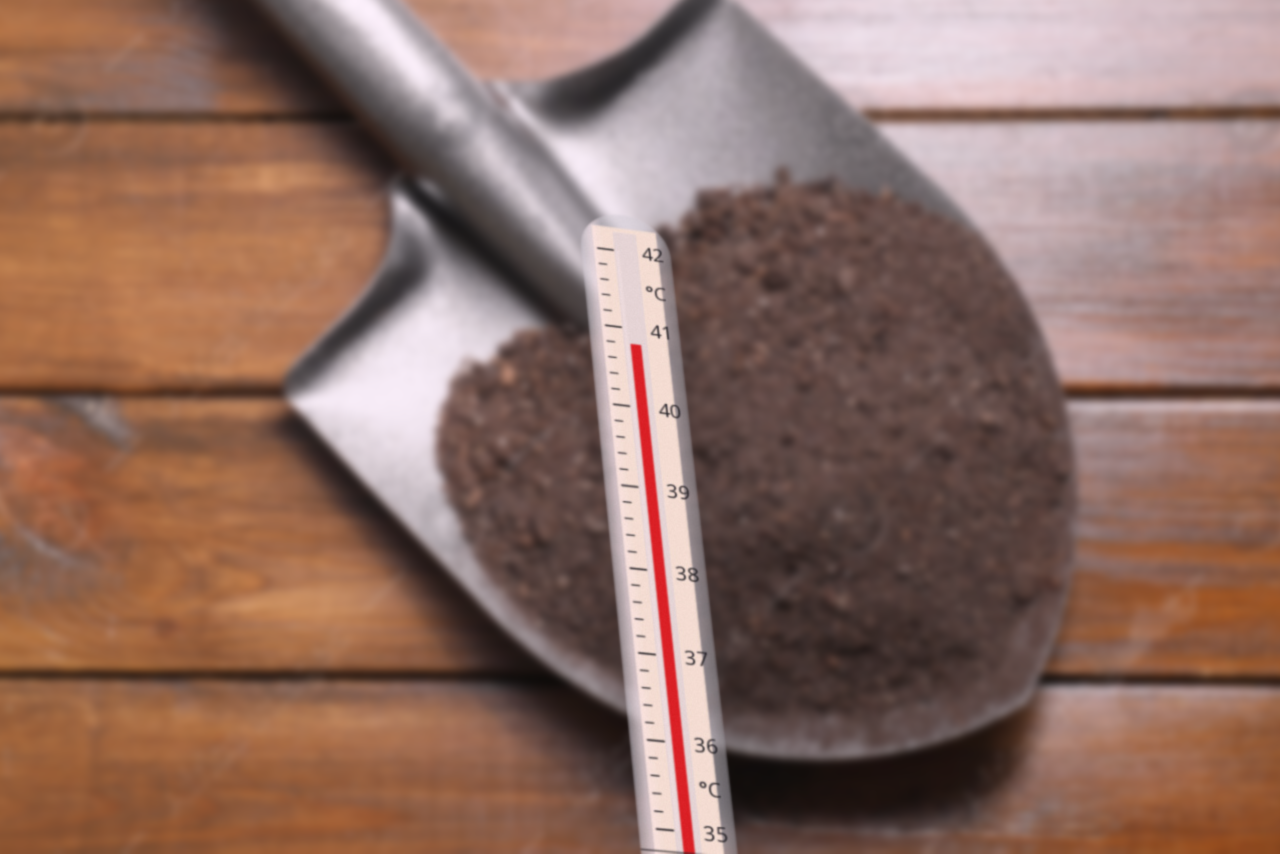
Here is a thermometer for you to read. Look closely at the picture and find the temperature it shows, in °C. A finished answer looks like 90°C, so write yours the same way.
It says 40.8°C
